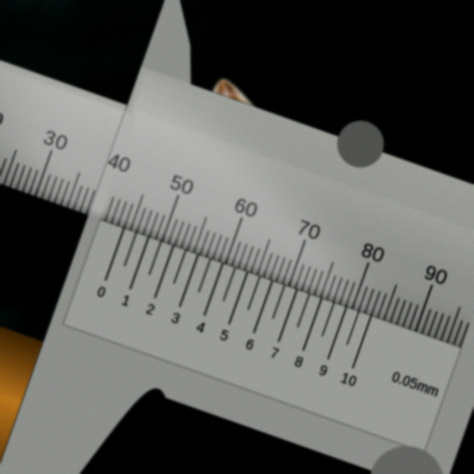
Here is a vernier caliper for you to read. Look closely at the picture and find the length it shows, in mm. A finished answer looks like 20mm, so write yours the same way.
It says 44.0mm
